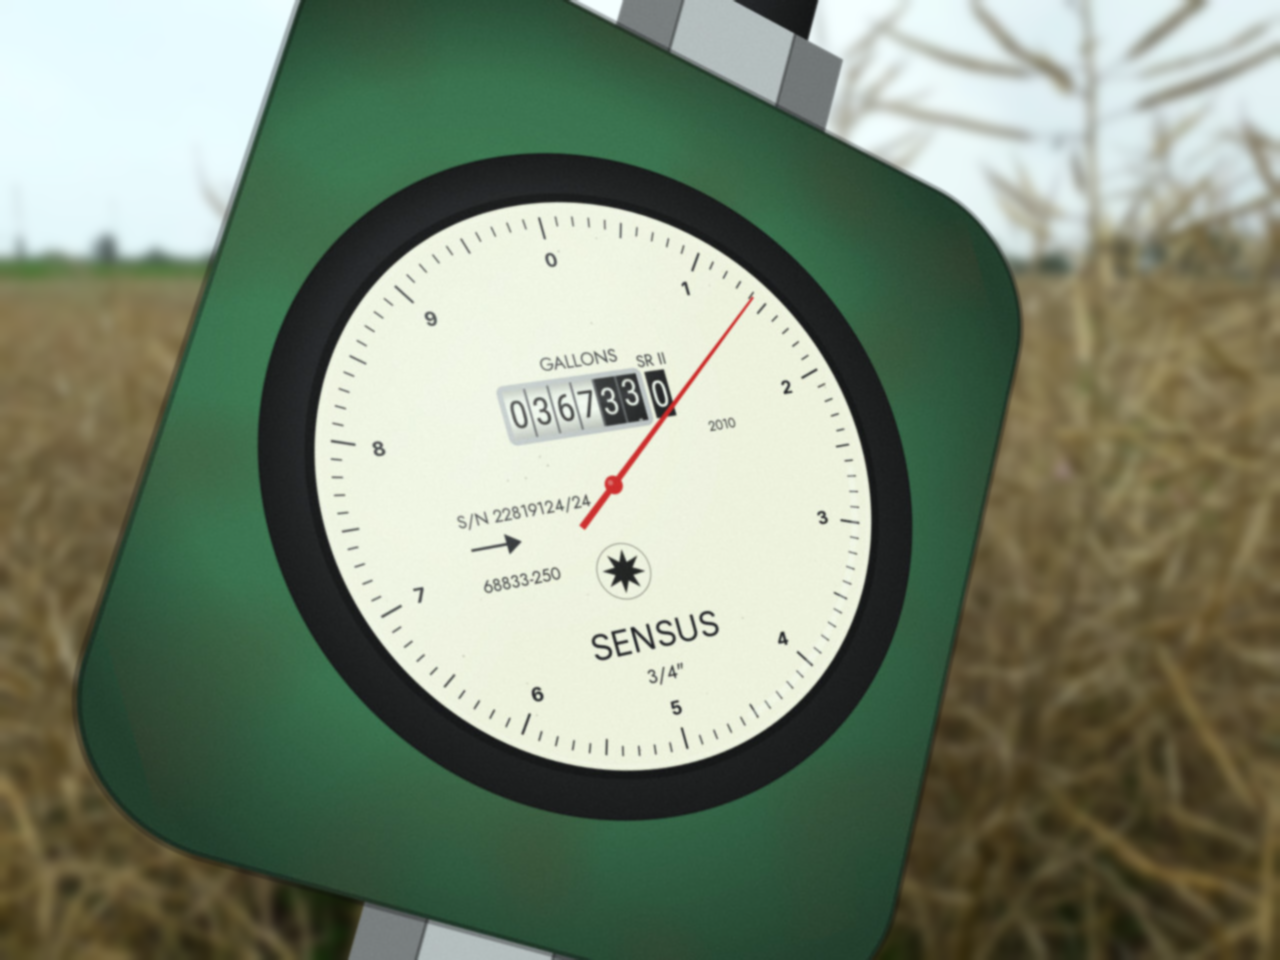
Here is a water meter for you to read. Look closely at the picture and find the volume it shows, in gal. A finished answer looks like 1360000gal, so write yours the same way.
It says 367331.4gal
